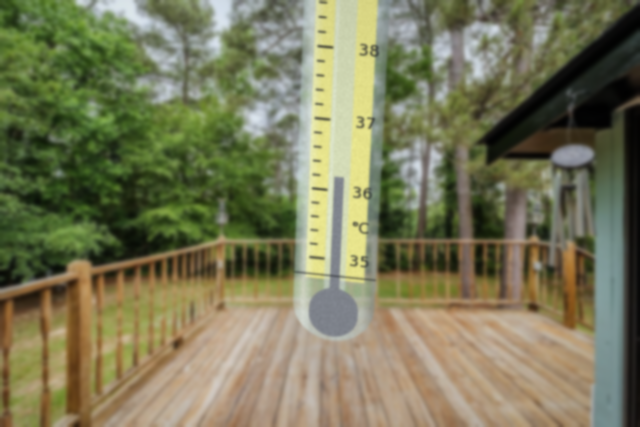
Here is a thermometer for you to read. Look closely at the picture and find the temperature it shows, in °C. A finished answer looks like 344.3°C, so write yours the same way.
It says 36.2°C
